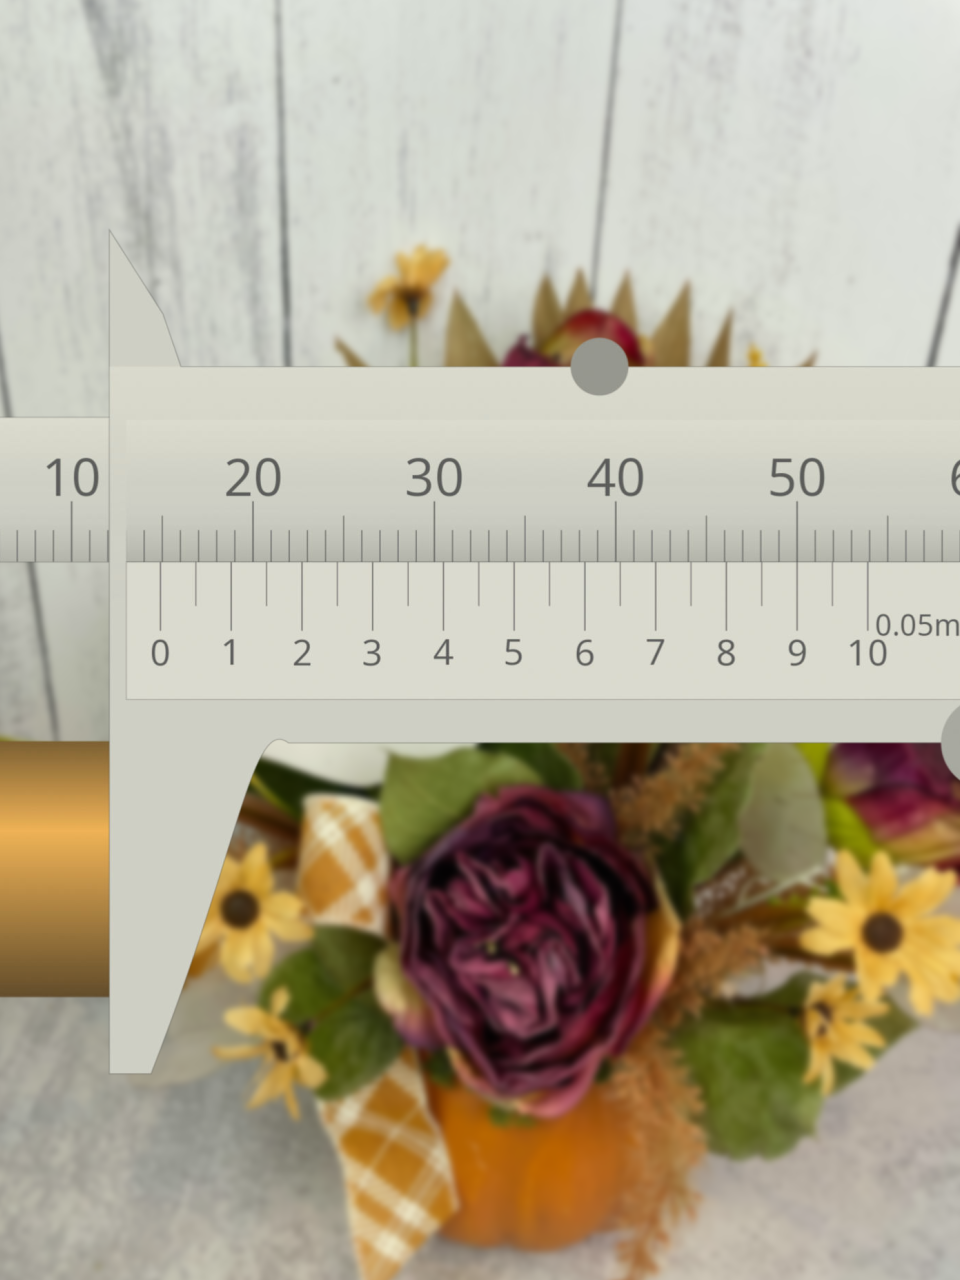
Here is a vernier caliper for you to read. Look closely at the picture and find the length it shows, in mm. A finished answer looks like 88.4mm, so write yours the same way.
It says 14.9mm
